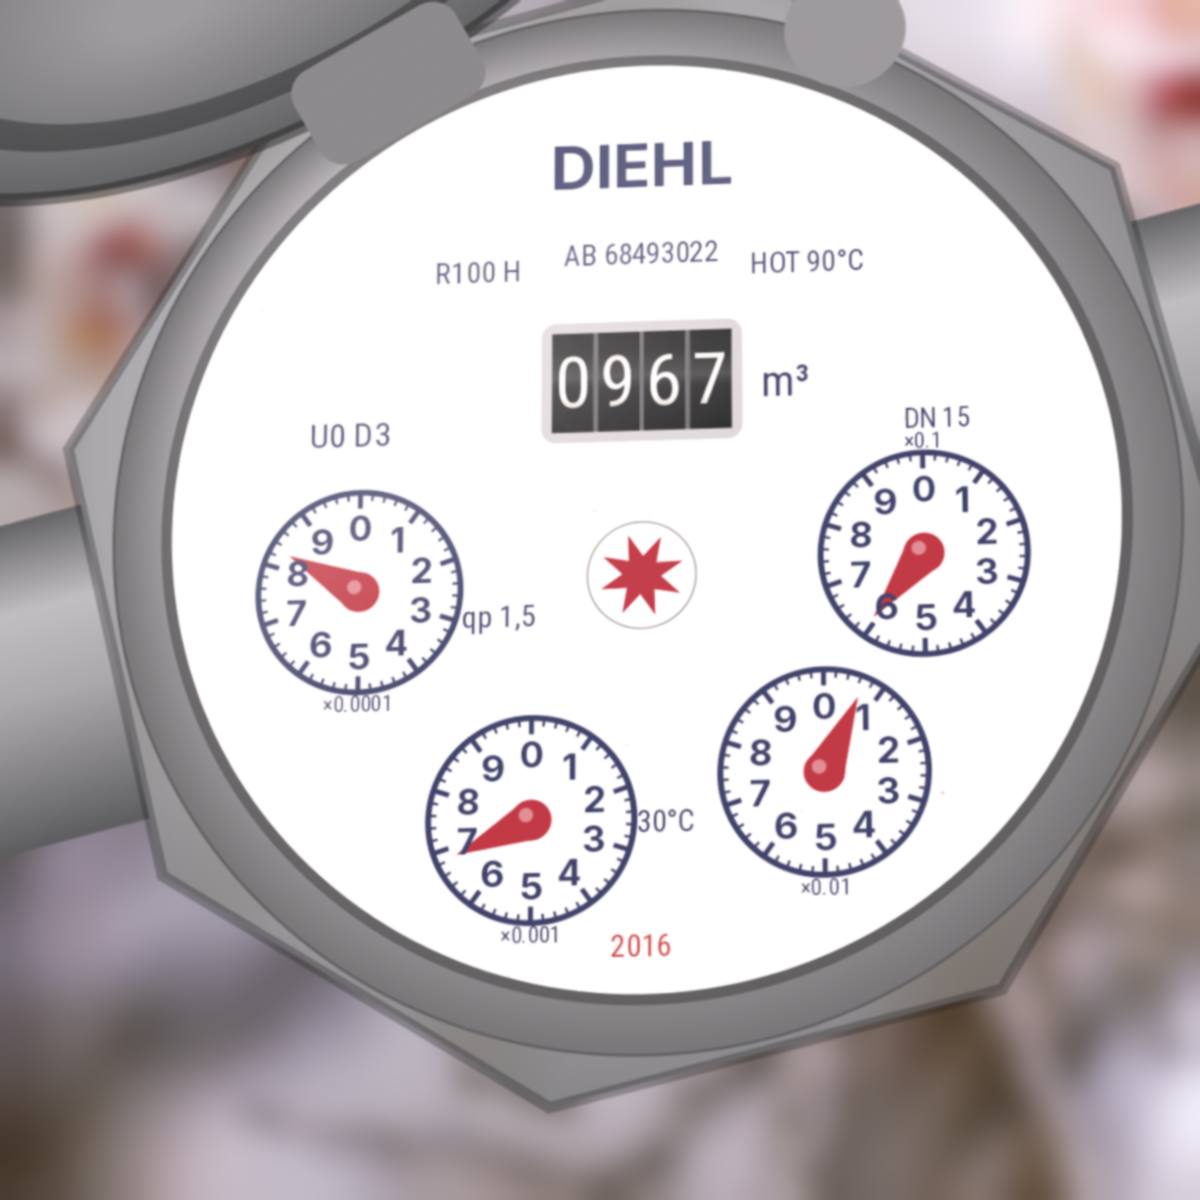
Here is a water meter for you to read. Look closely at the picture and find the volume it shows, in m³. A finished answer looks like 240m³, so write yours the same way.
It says 967.6068m³
